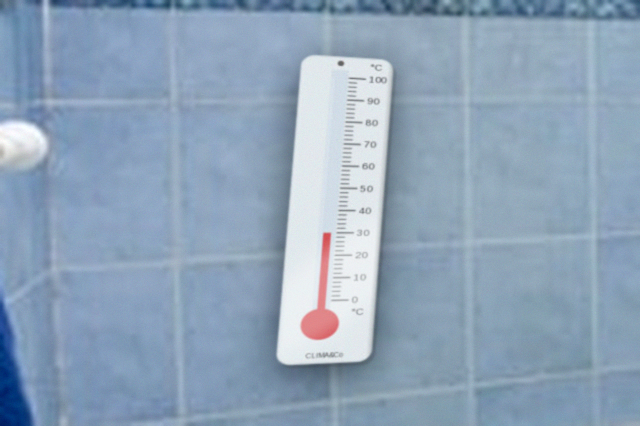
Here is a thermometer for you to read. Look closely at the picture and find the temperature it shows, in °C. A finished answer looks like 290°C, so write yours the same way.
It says 30°C
